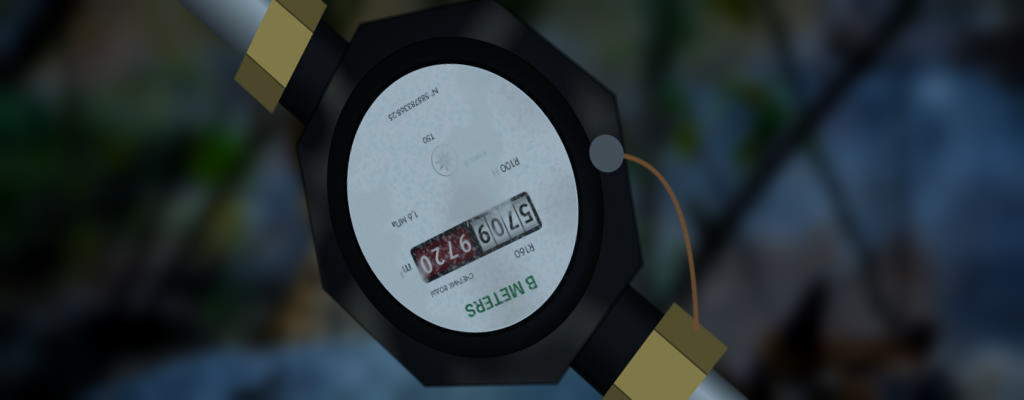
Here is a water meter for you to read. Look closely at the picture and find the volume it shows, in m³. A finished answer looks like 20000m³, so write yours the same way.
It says 5709.9720m³
